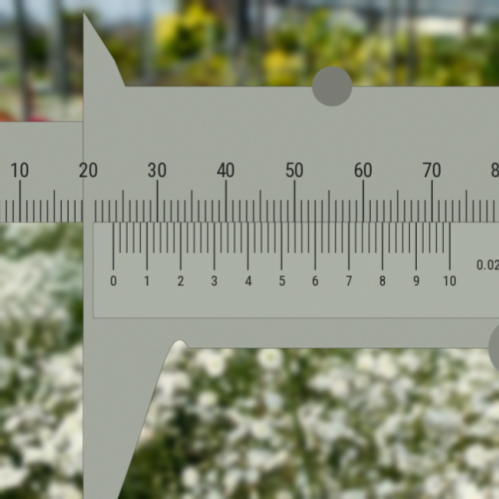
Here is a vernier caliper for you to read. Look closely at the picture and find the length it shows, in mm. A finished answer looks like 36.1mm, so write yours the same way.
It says 23.6mm
